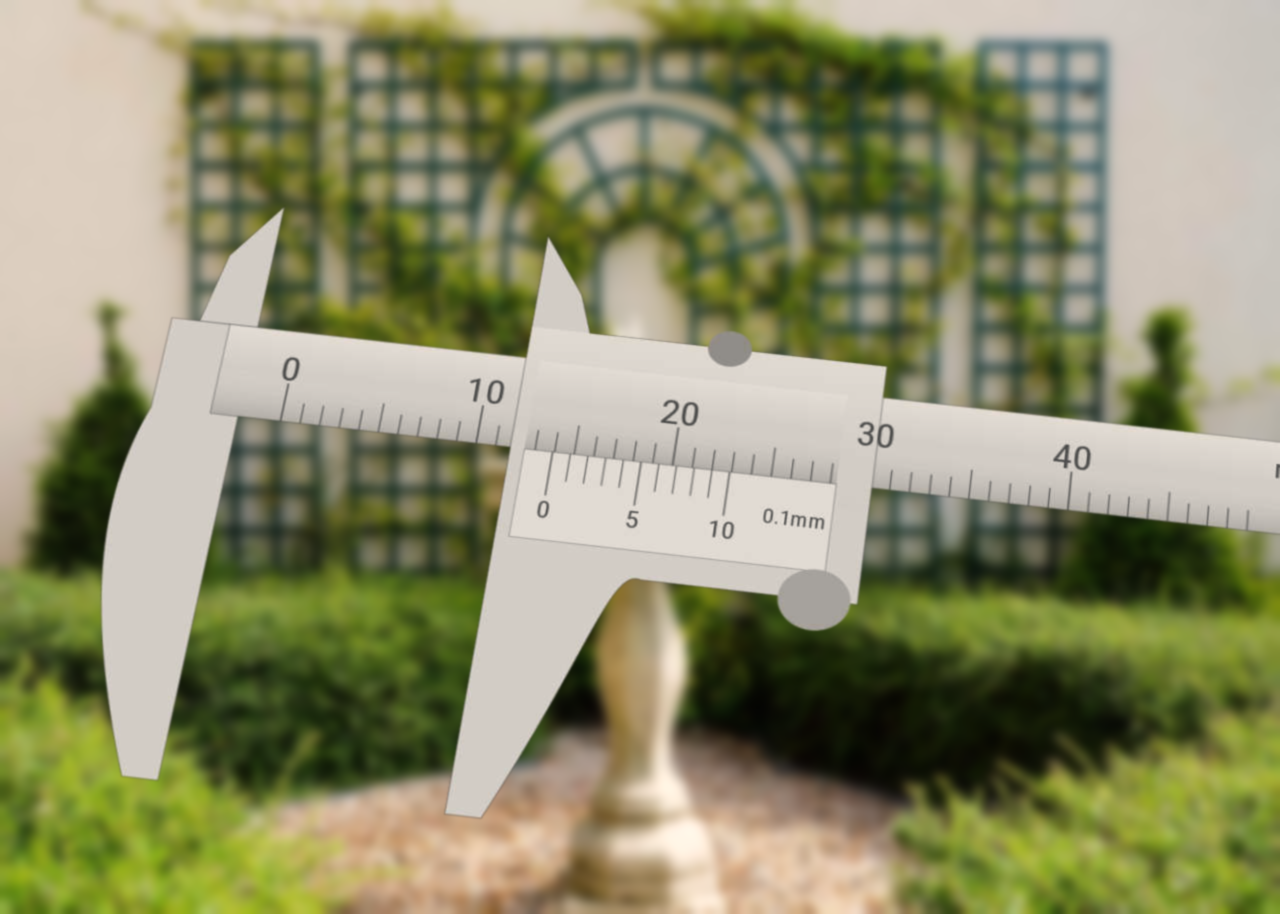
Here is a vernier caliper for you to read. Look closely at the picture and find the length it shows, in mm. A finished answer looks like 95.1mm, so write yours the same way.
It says 13.9mm
